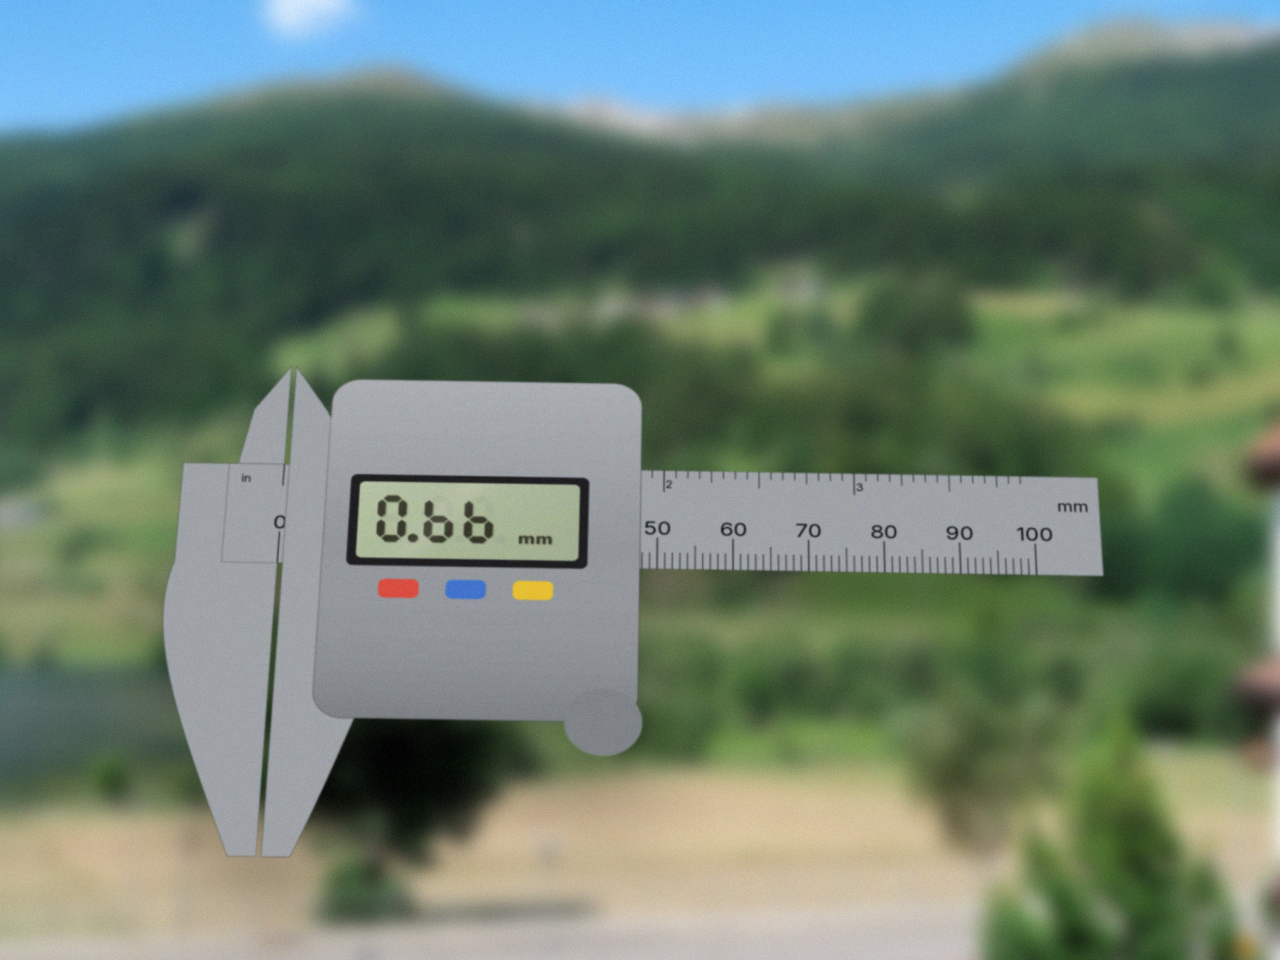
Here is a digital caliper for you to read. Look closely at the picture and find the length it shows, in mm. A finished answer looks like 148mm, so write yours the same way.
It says 0.66mm
